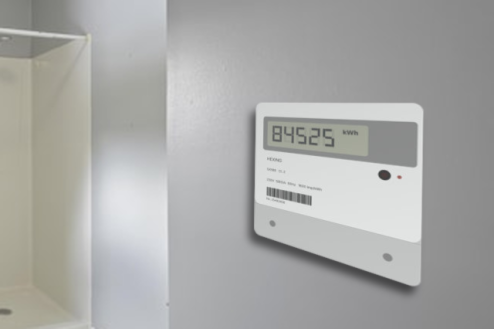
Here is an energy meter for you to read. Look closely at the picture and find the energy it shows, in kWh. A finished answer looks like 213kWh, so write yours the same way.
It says 84525kWh
